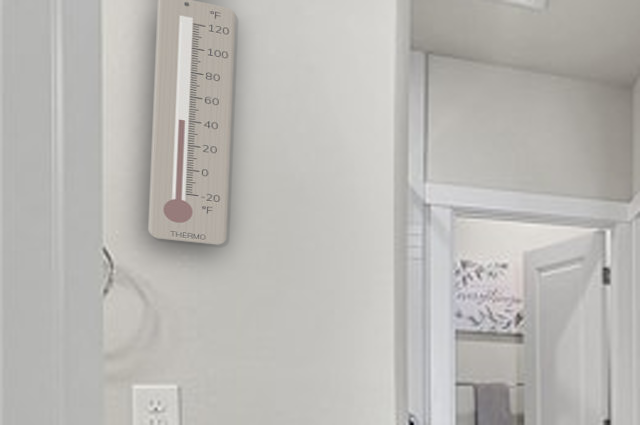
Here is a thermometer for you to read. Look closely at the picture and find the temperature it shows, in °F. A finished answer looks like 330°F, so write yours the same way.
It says 40°F
